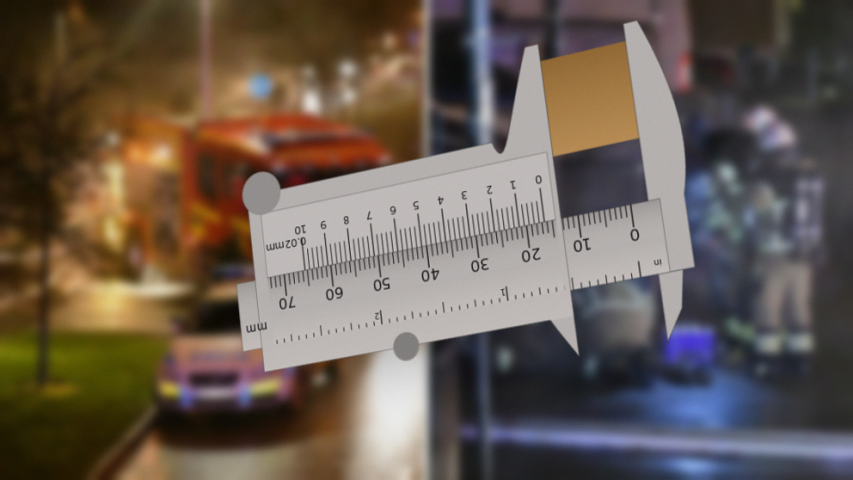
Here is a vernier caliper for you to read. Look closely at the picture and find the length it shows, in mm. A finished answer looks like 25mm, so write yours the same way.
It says 16.5mm
